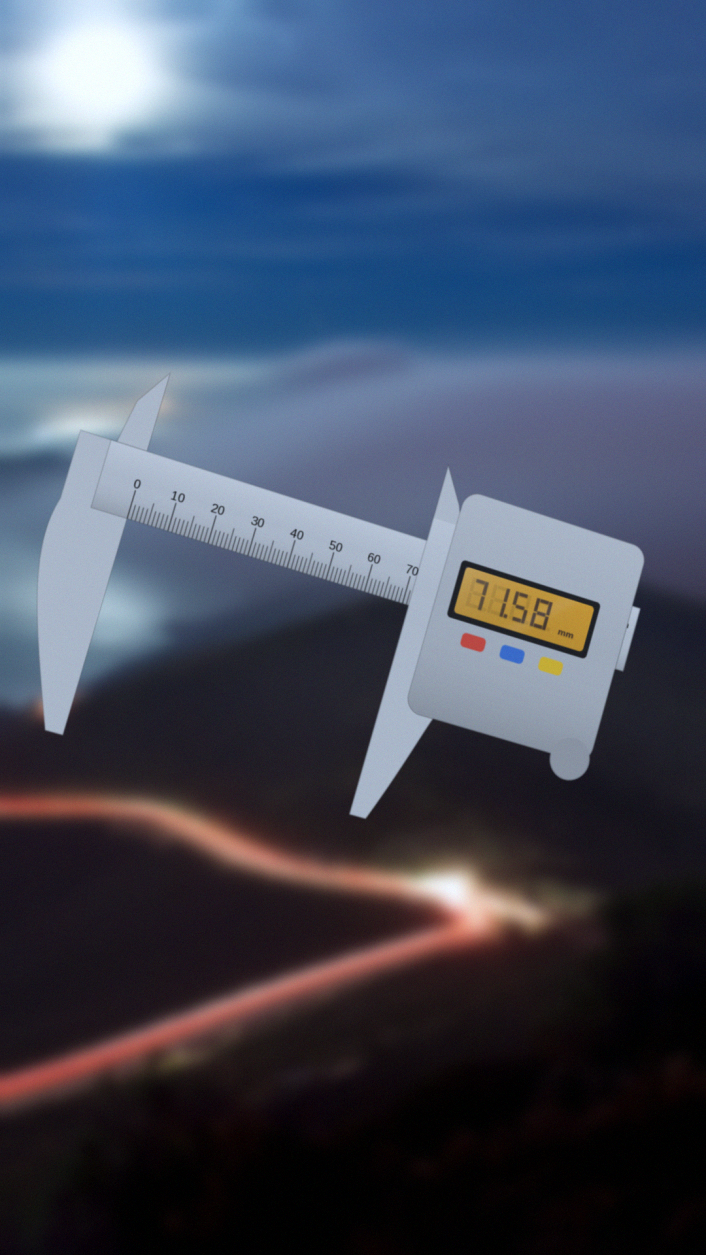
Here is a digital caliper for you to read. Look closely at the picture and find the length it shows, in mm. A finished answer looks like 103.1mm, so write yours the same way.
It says 71.58mm
